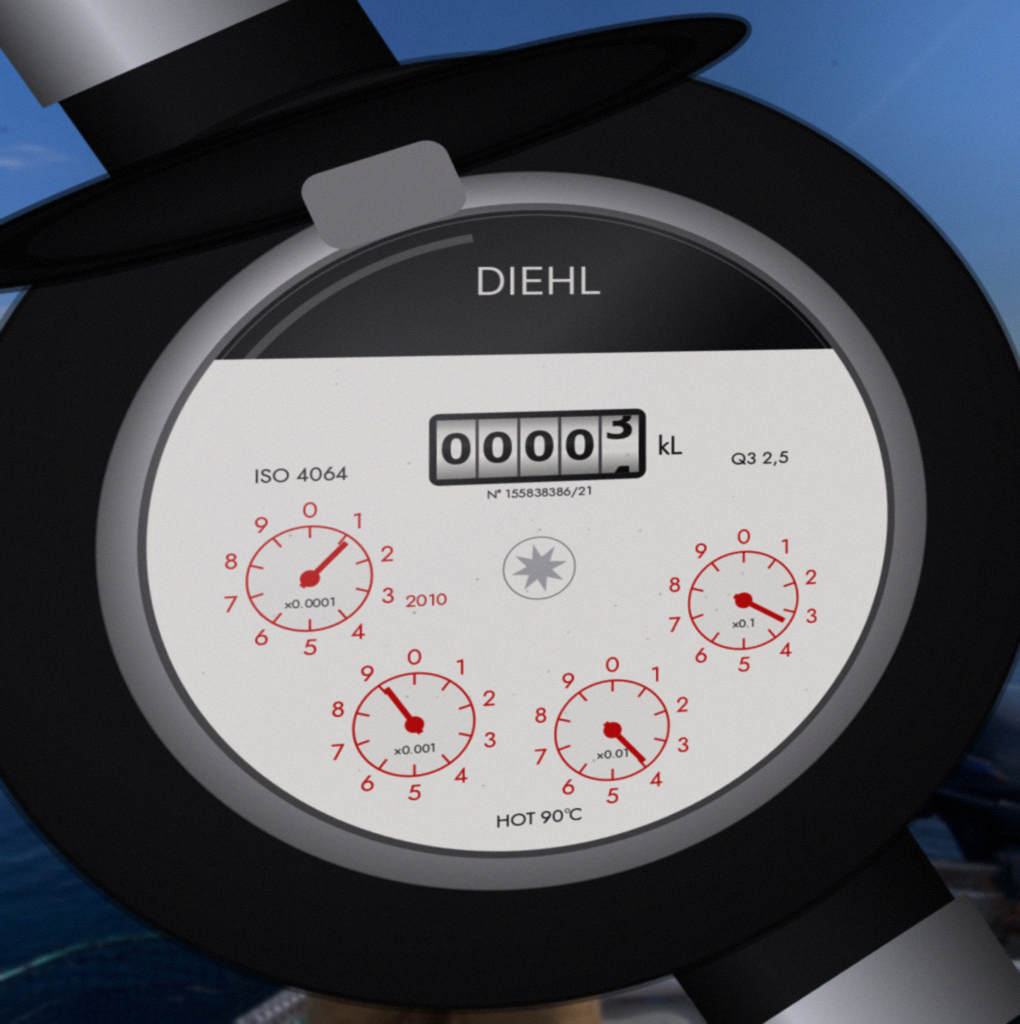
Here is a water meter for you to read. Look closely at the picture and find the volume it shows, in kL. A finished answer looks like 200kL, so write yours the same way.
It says 3.3391kL
